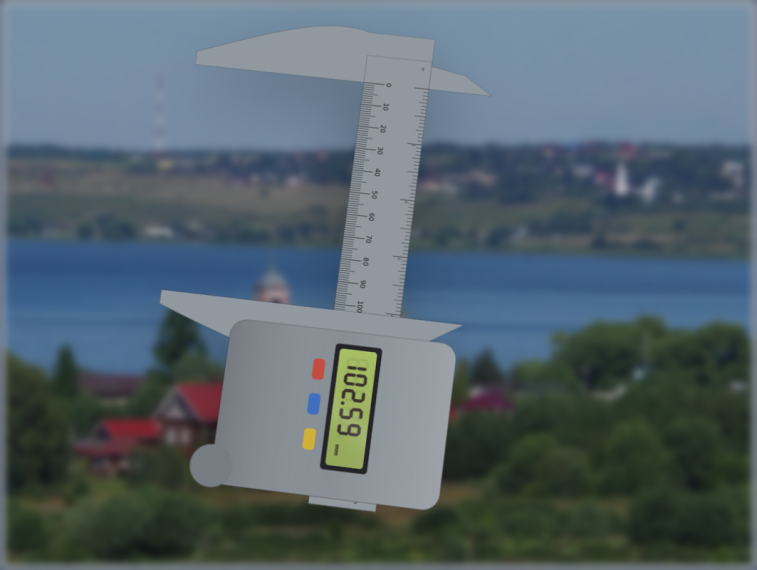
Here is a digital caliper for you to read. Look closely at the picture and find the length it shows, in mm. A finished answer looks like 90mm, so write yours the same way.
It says 102.59mm
